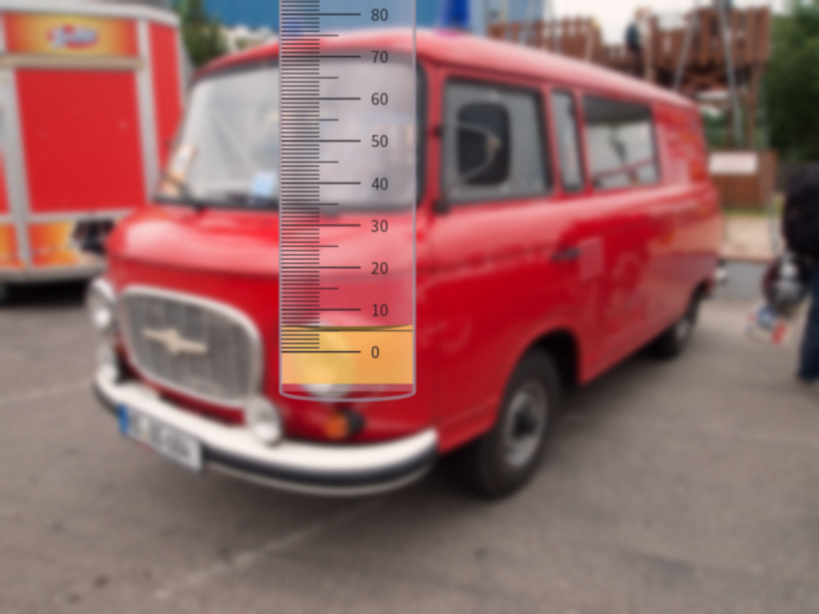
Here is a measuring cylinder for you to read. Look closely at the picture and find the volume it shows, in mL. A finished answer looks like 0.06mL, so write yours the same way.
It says 5mL
